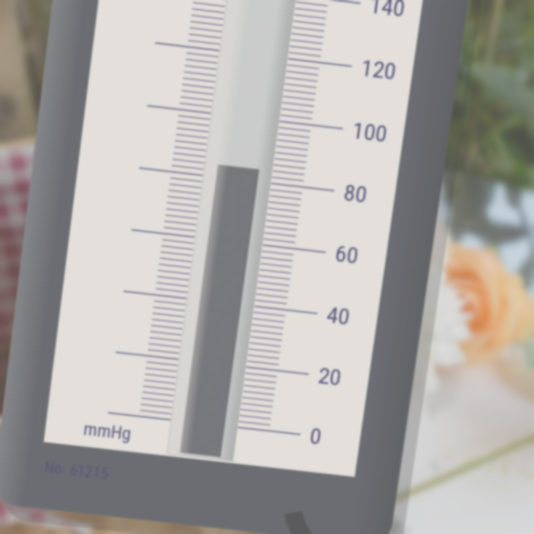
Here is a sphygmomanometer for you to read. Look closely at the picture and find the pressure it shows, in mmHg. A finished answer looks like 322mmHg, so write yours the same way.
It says 84mmHg
